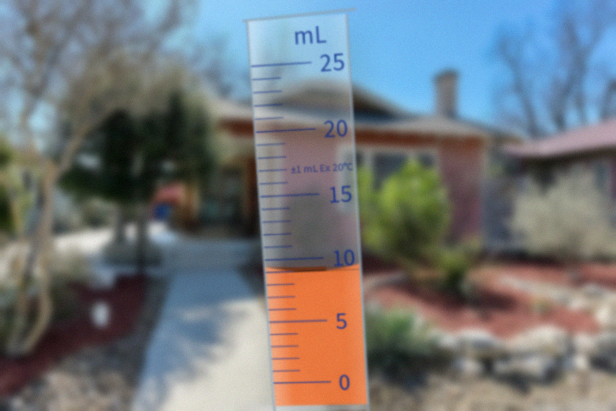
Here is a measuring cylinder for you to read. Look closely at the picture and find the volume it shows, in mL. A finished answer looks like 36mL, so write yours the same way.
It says 9mL
